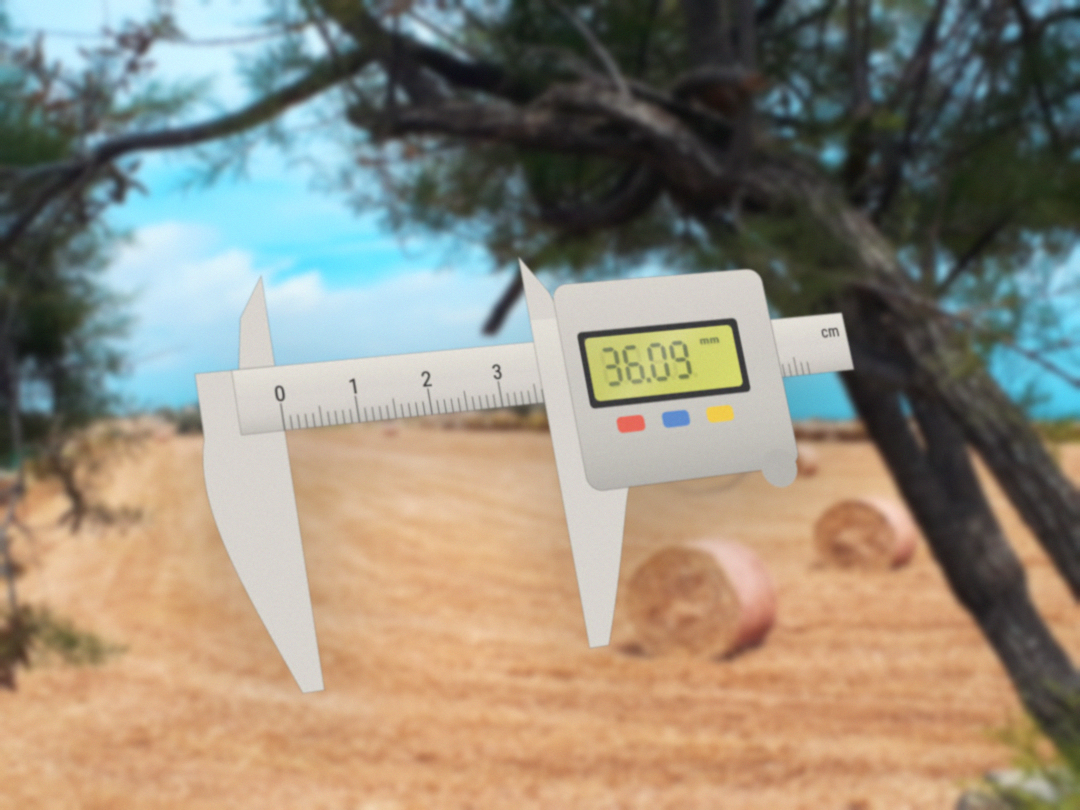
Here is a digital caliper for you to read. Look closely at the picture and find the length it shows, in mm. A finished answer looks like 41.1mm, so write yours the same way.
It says 36.09mm
